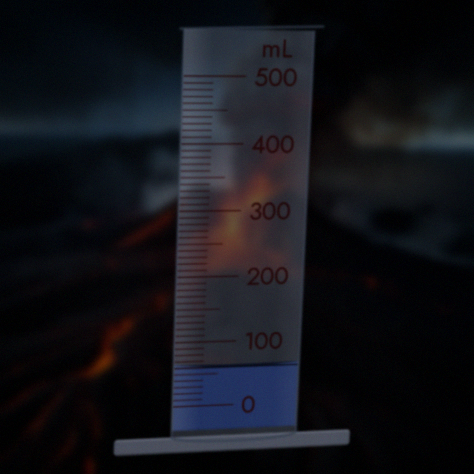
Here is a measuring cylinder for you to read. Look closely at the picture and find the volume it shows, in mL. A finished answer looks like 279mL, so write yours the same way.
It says 60mL
